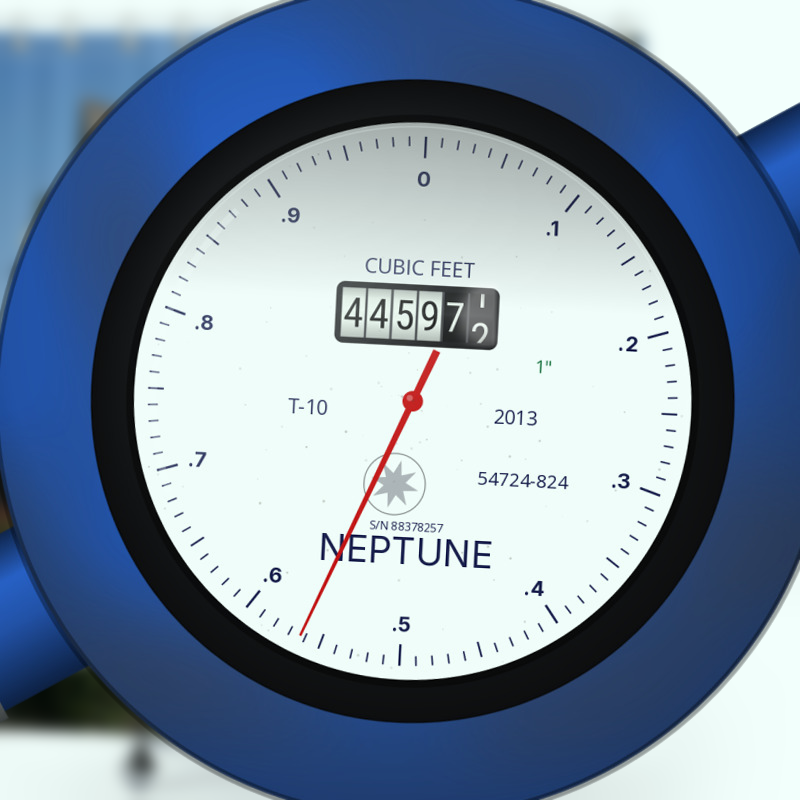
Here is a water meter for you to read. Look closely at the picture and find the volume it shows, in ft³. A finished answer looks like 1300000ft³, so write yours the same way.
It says 445971.56ft³
